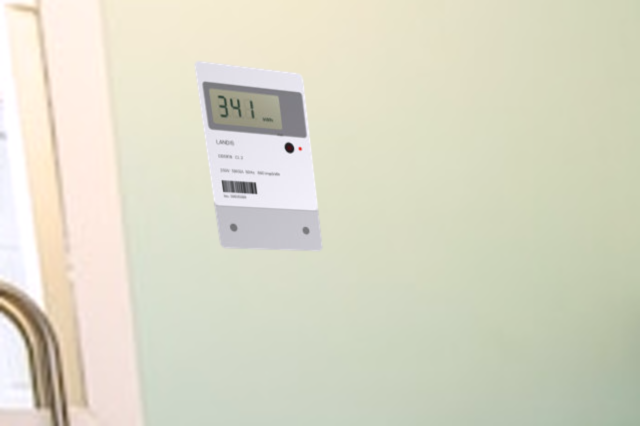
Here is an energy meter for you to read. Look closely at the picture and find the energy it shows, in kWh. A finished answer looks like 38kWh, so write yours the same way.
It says 341kWh
